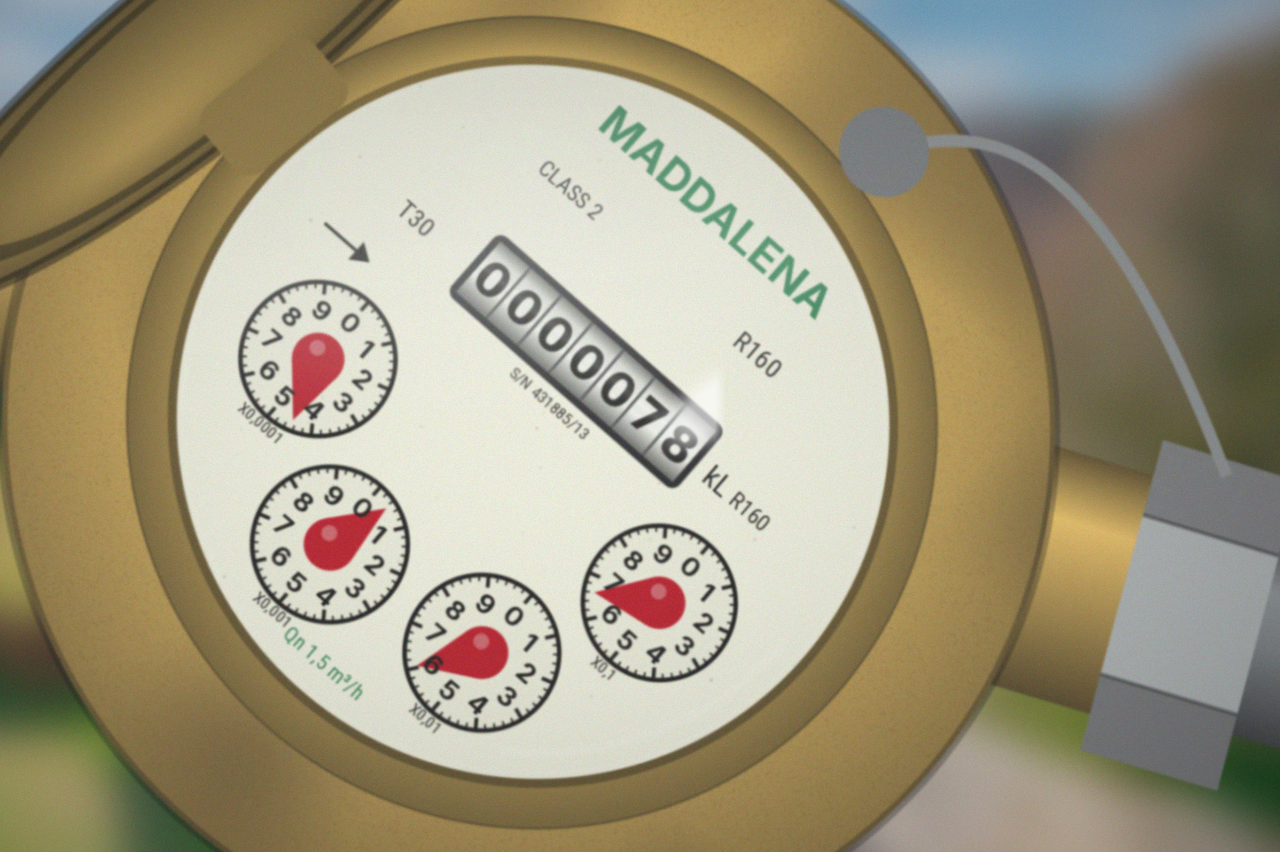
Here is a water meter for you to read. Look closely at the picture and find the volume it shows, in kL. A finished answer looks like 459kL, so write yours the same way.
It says 78.6604kL
